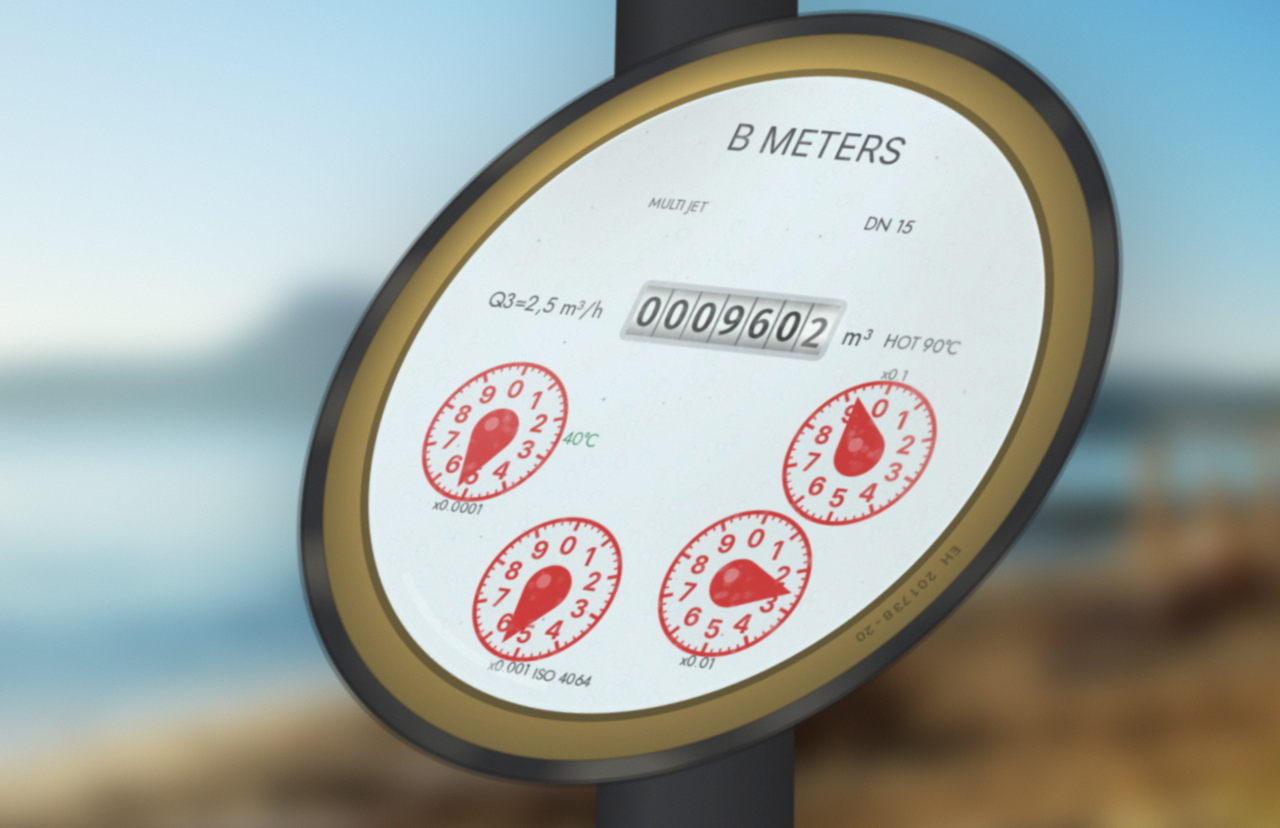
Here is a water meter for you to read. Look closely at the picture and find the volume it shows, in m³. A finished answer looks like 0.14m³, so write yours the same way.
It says 9601.9255m³
